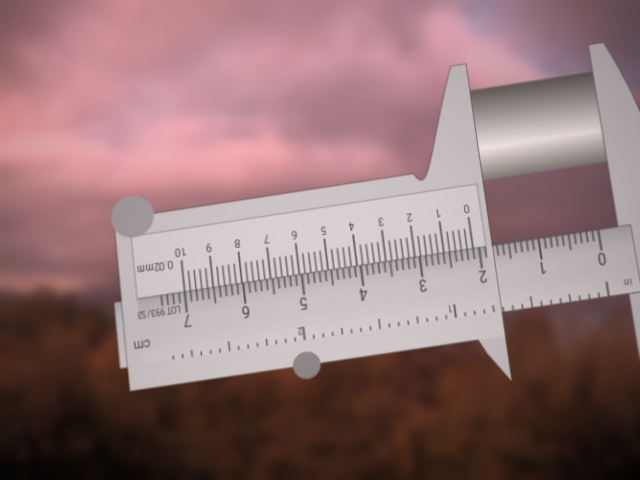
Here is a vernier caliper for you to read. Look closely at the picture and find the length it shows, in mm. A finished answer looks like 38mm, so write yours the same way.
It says 21.0mm
